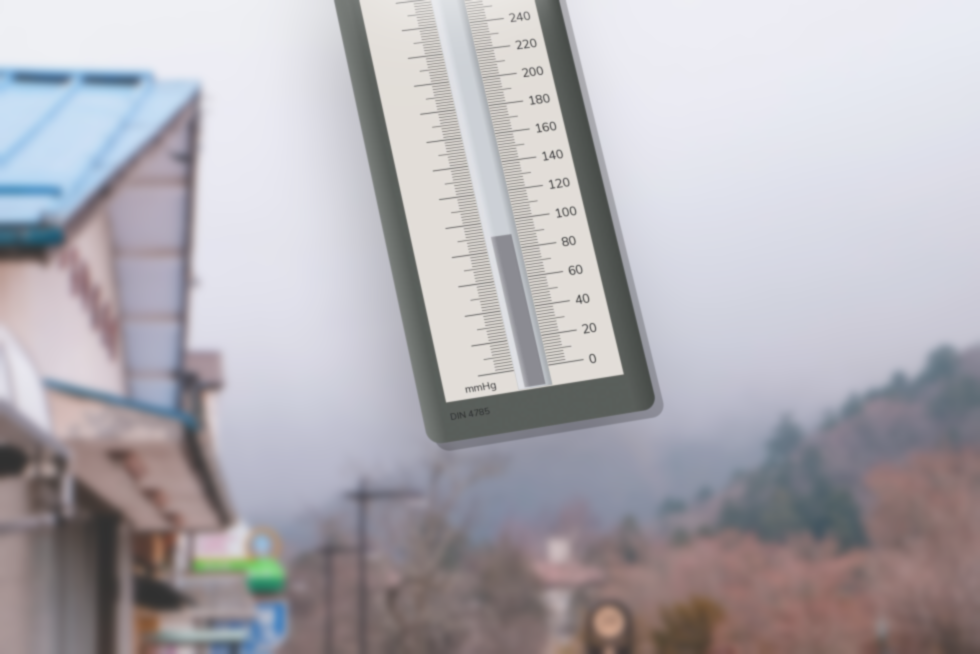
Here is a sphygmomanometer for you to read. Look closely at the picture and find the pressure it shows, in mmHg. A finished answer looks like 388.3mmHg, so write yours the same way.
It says 90mmHg
